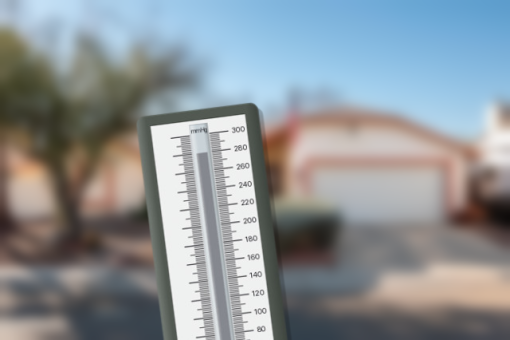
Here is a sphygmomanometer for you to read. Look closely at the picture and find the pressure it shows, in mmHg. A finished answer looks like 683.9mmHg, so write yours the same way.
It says 280mmHg
